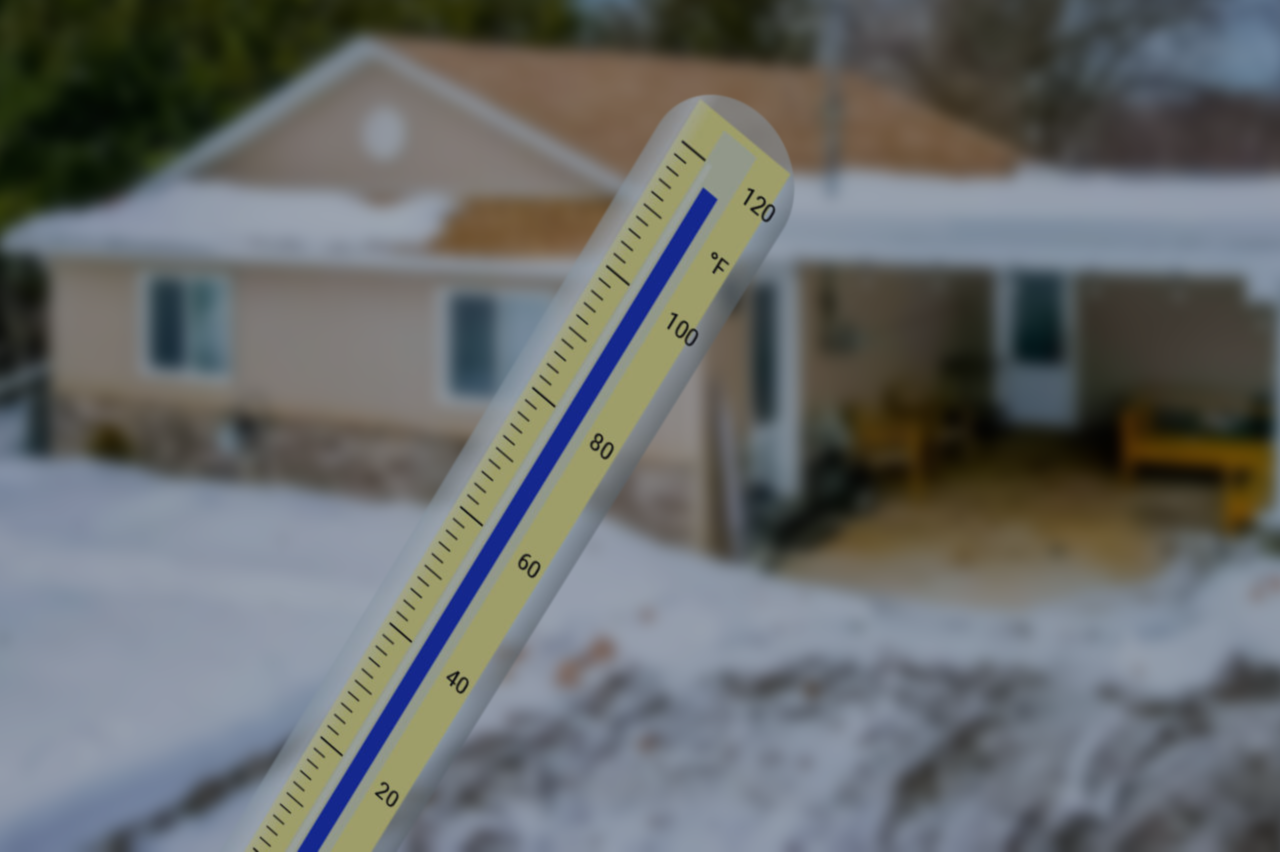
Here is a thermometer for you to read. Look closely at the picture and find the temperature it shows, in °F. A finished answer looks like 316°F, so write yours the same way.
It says 117°F
